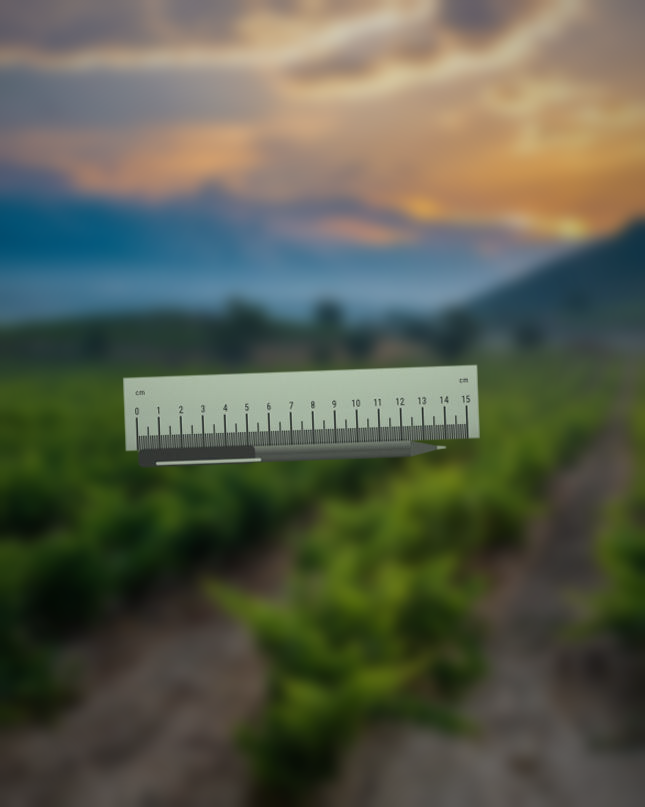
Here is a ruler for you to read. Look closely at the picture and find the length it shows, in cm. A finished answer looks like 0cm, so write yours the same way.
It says 14cm
